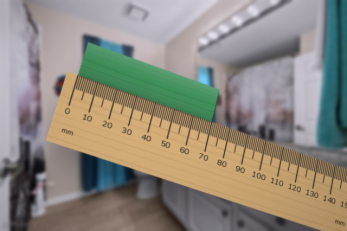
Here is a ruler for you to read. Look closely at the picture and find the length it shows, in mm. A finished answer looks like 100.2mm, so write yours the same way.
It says 70mm
